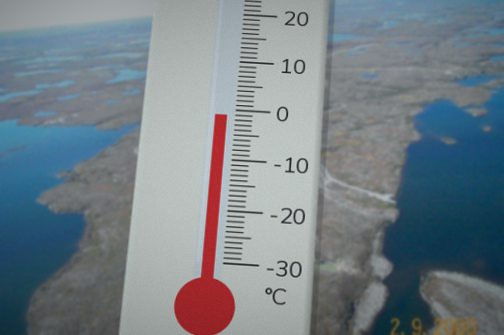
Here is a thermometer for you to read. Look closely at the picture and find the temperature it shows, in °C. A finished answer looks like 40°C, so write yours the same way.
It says -1°C
